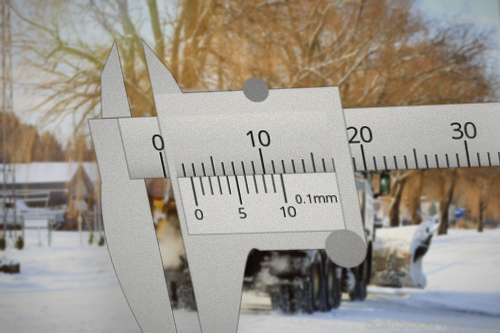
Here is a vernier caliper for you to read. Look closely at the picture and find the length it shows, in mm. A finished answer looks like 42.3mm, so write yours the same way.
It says 2.6mm
